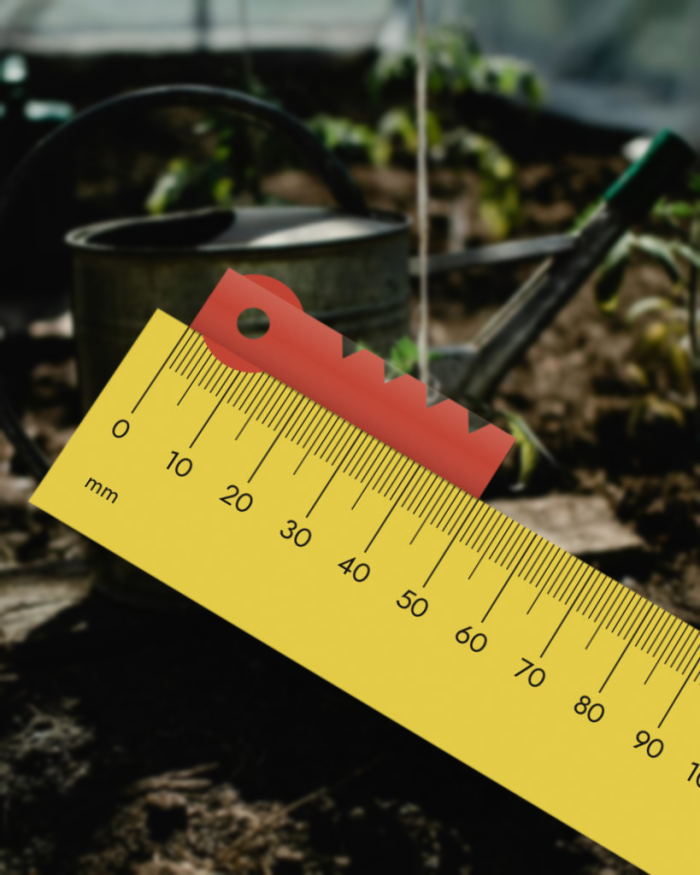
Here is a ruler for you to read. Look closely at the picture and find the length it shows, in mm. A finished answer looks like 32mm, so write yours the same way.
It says 50mm
